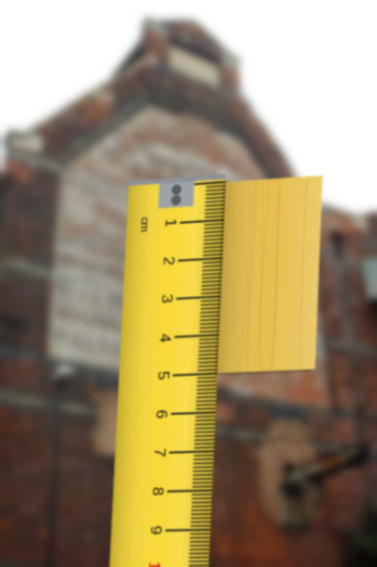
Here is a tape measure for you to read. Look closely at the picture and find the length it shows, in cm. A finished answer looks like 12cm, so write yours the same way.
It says 5cm
